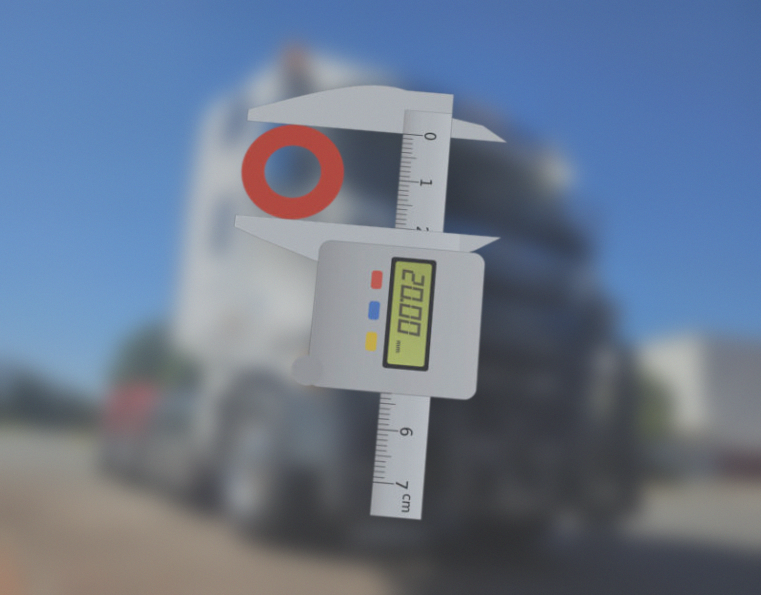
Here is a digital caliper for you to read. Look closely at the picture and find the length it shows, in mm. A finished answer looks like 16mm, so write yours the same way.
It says 20.00mm
